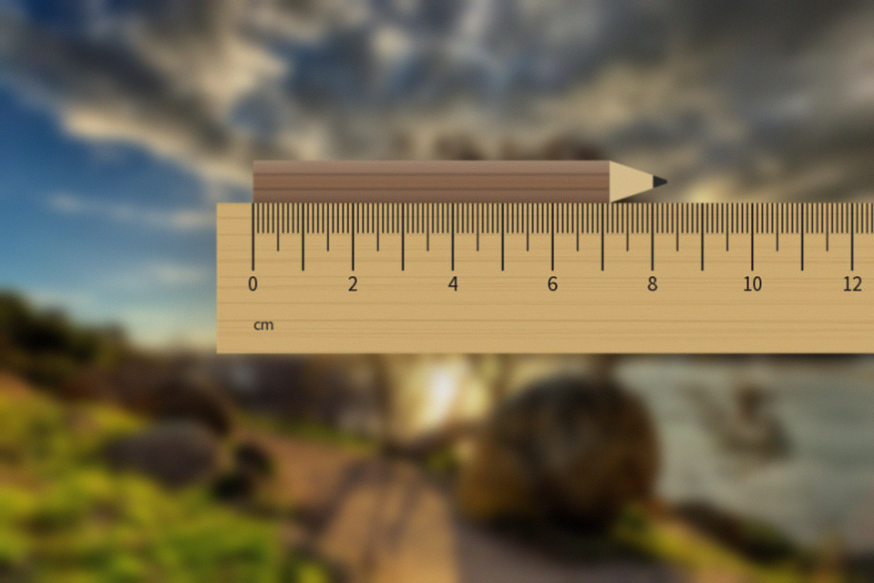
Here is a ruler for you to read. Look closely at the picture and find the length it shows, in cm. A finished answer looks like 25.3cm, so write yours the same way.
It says 8.3cm
